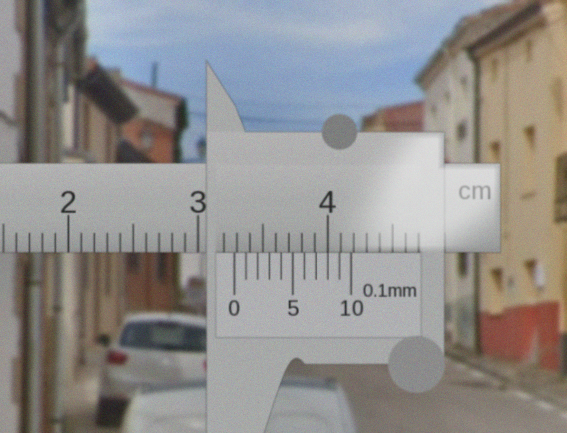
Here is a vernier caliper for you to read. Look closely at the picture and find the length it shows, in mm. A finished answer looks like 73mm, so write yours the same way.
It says 32.8mm
